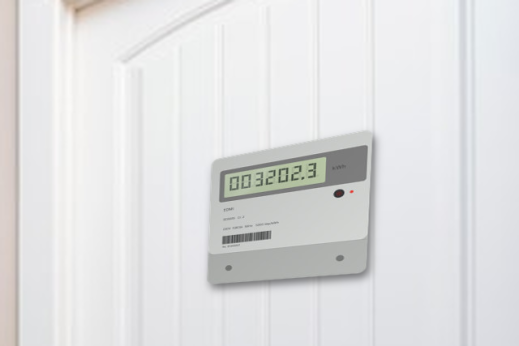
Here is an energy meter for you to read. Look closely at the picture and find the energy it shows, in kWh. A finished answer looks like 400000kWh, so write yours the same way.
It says 3202.3kWh
